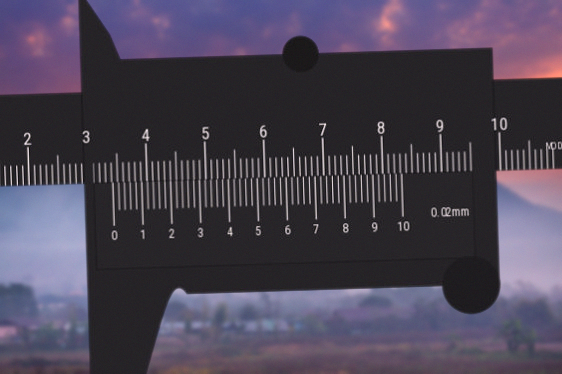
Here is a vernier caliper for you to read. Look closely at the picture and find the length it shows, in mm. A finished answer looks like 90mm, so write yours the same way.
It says 34.2mm
